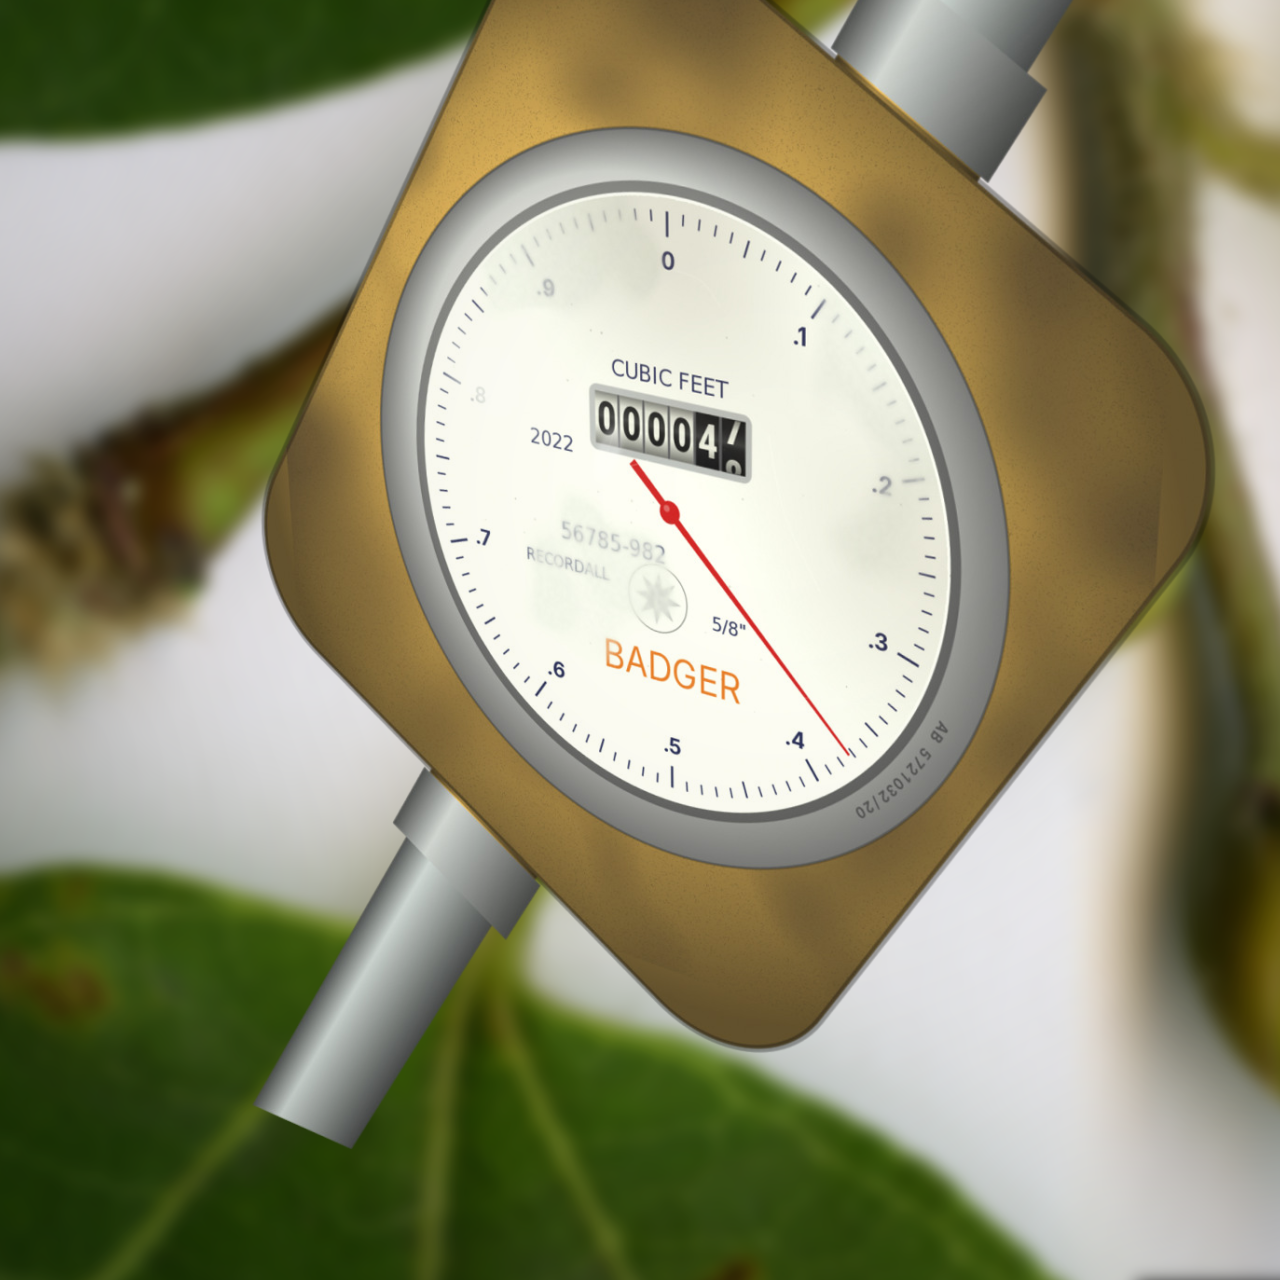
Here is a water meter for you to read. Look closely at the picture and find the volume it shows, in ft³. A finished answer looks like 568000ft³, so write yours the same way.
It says 47.37ft³
